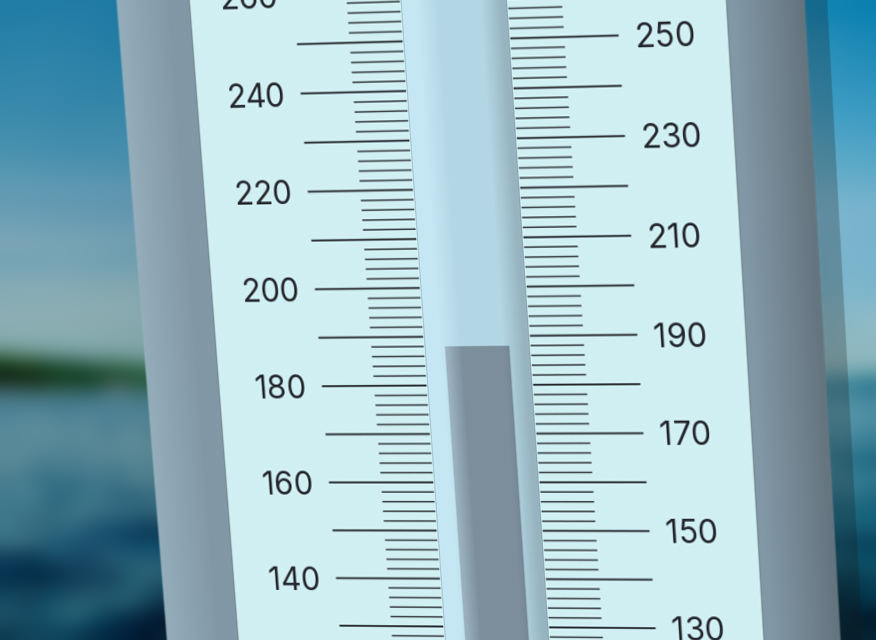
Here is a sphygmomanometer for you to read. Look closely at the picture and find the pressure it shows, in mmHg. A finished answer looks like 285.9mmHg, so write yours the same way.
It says 188mmHg
